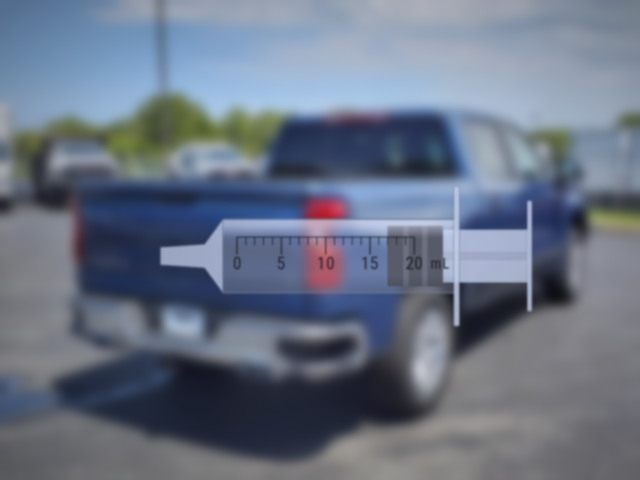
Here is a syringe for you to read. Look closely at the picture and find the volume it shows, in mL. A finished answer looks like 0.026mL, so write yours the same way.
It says 17mL
